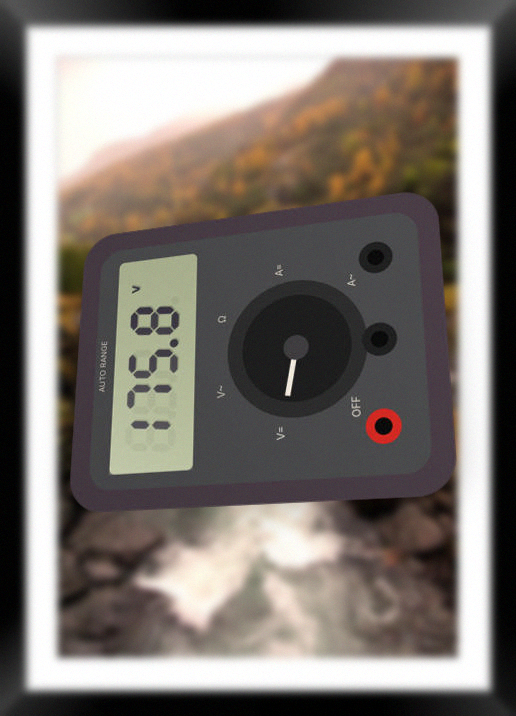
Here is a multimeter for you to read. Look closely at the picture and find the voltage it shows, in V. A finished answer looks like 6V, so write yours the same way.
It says 175.8V
